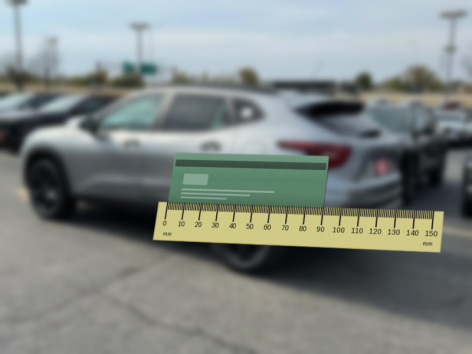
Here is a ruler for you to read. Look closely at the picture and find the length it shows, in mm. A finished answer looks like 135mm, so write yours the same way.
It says 90mm
